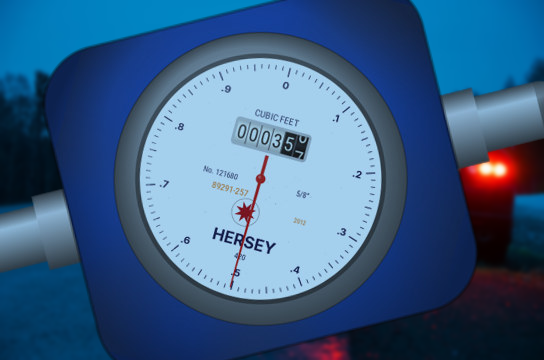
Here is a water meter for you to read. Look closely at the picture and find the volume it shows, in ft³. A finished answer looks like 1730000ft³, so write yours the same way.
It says 356.50ft³
